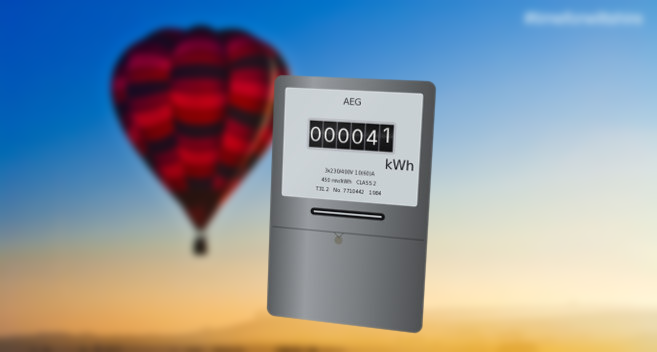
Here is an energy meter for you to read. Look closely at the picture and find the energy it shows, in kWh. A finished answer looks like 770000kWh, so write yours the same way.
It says 41kWh
